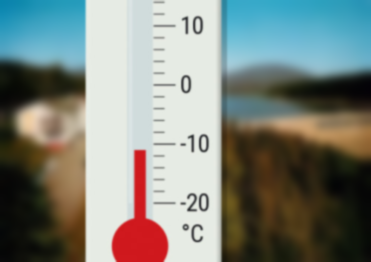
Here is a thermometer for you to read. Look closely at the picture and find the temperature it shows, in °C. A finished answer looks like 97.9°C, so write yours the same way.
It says -11°C
